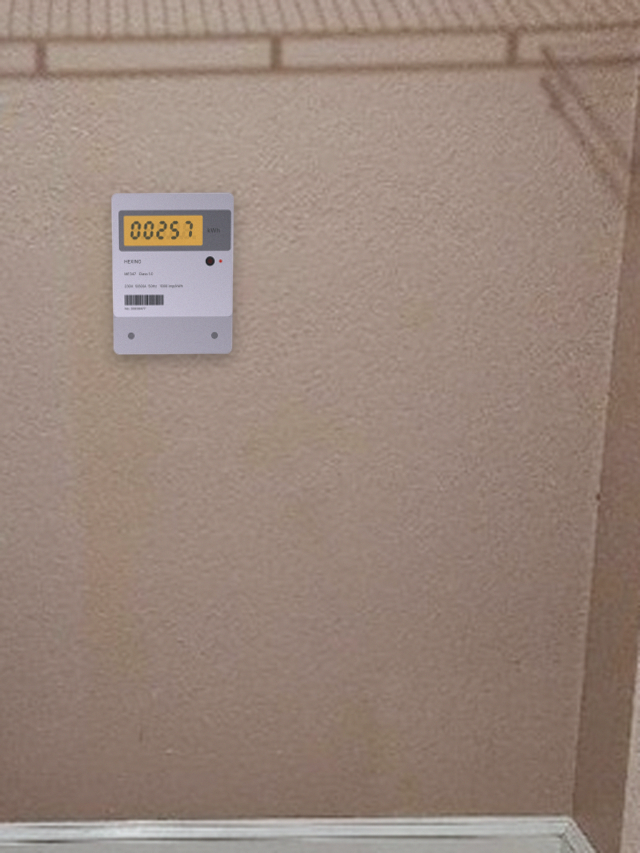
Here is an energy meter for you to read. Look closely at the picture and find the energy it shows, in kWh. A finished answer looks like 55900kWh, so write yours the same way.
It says 257kWh
